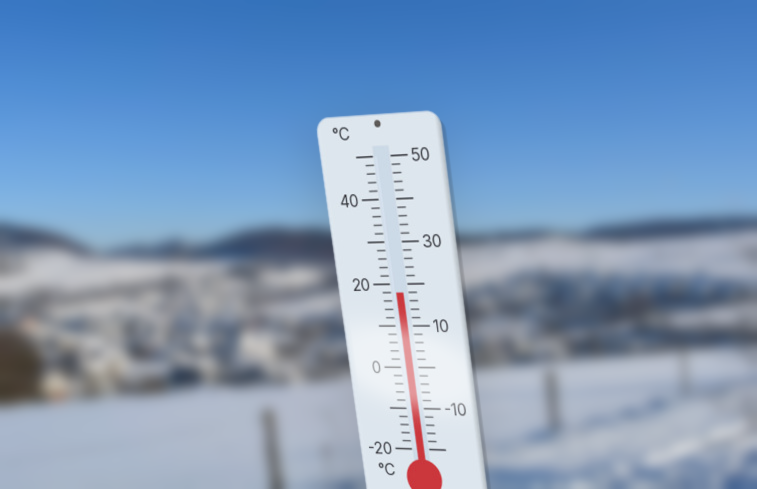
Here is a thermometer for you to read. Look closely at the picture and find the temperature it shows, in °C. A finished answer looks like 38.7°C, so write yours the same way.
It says 18°C
